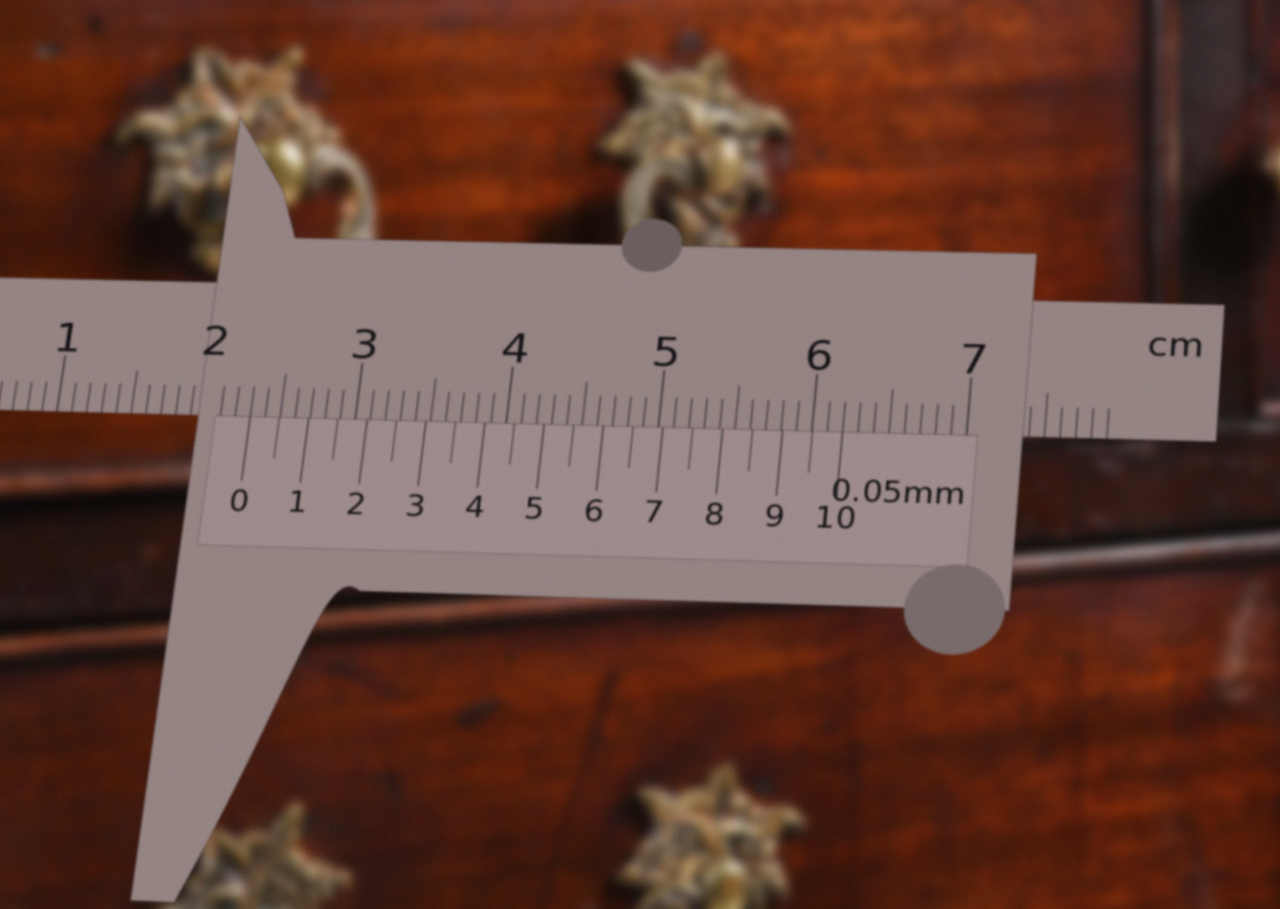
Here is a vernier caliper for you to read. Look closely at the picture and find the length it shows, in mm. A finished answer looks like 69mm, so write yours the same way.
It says 23.0mm
